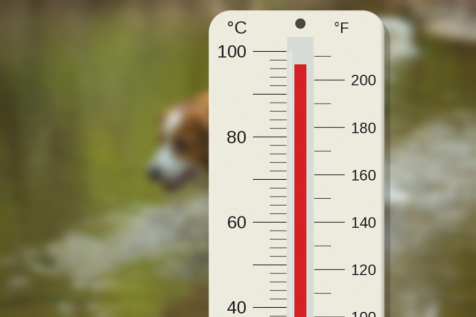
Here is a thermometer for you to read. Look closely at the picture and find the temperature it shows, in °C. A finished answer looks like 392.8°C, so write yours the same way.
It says 97°C
